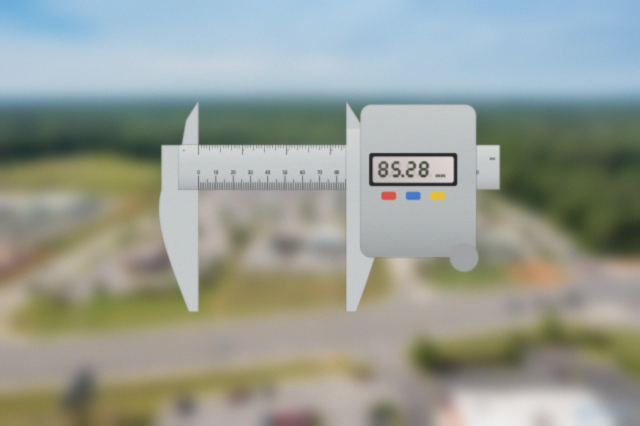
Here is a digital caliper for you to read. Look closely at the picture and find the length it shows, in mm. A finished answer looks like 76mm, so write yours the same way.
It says 85.28mm
